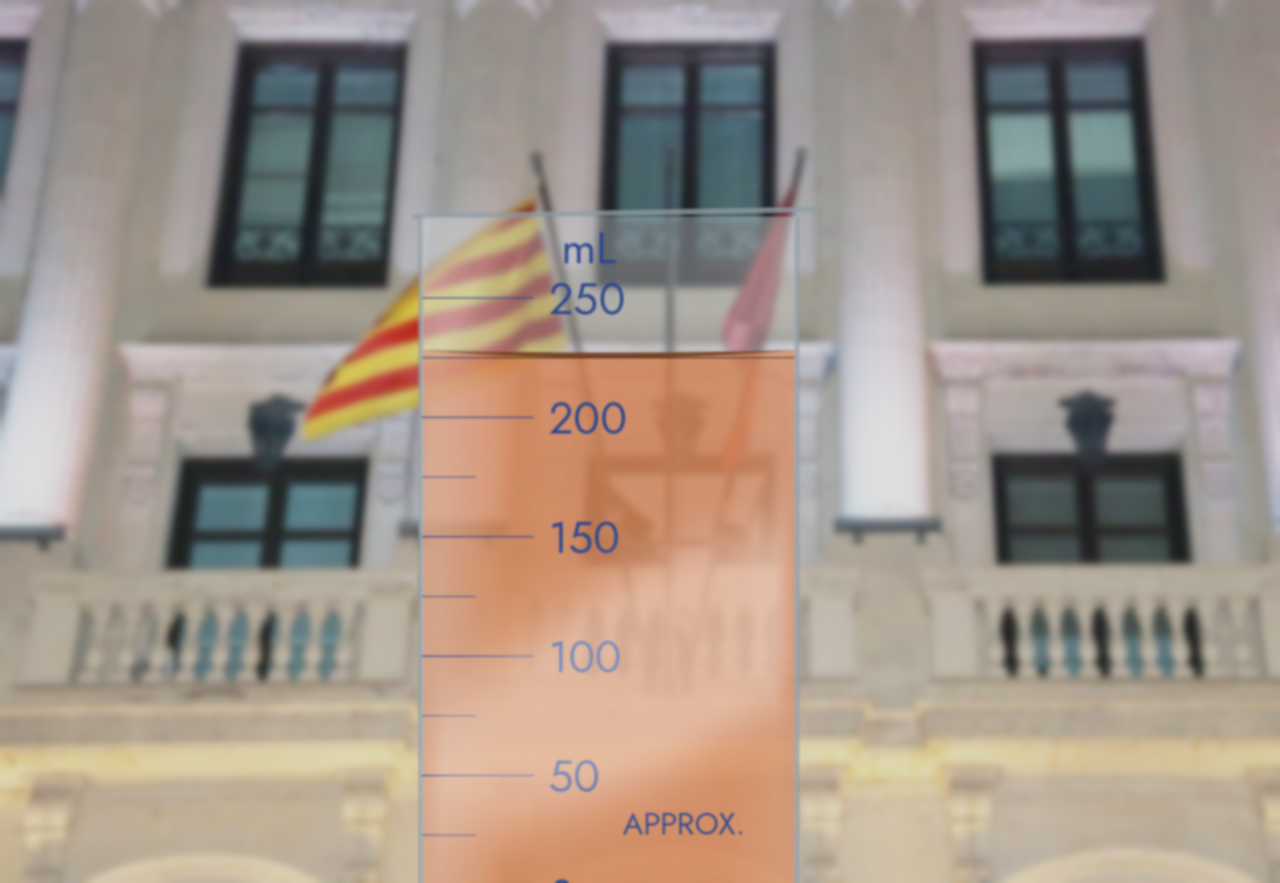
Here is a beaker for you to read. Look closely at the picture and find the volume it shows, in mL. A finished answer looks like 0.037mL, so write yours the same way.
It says 225mL
